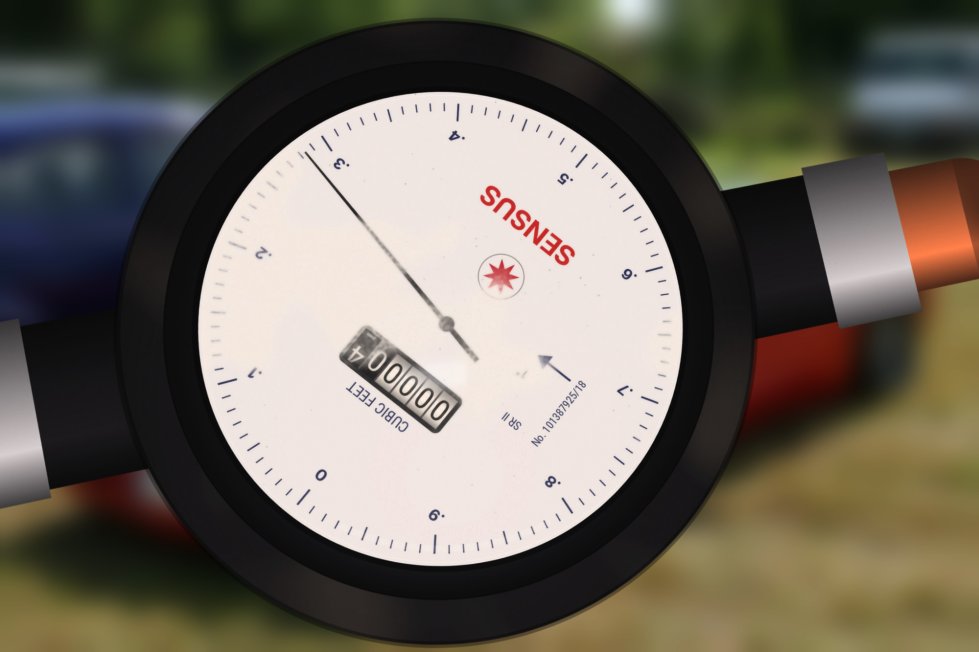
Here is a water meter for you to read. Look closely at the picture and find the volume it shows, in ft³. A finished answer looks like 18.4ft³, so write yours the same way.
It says 4.28ft³
